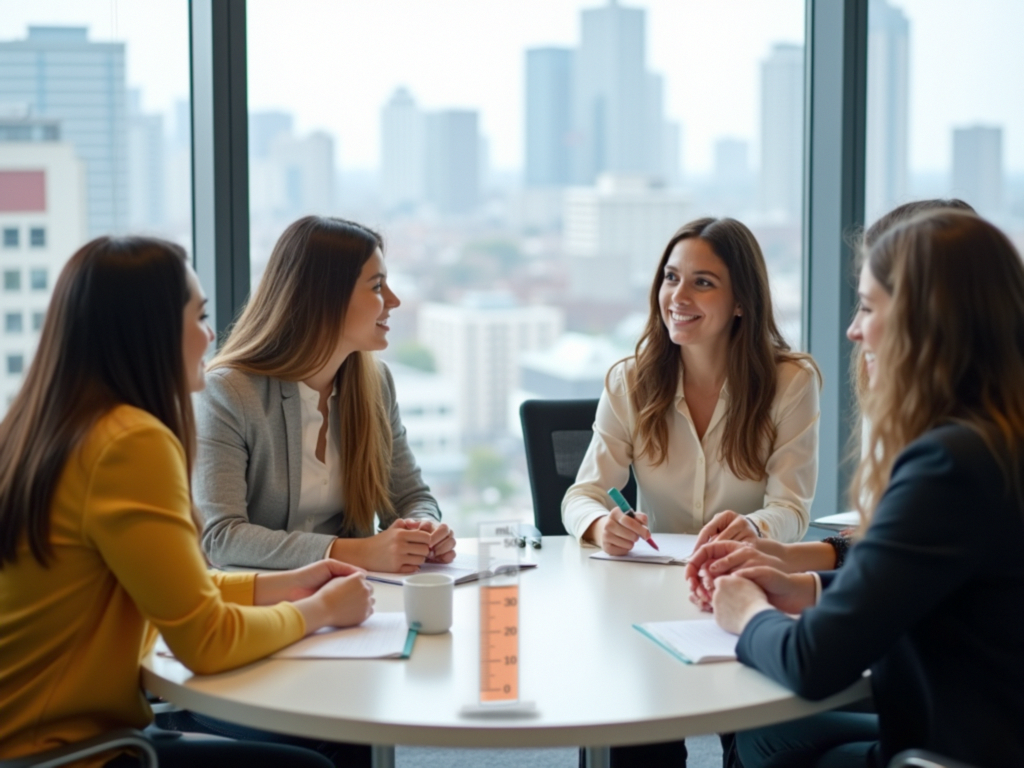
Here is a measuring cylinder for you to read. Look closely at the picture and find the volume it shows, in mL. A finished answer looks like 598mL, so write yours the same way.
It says 35mL
